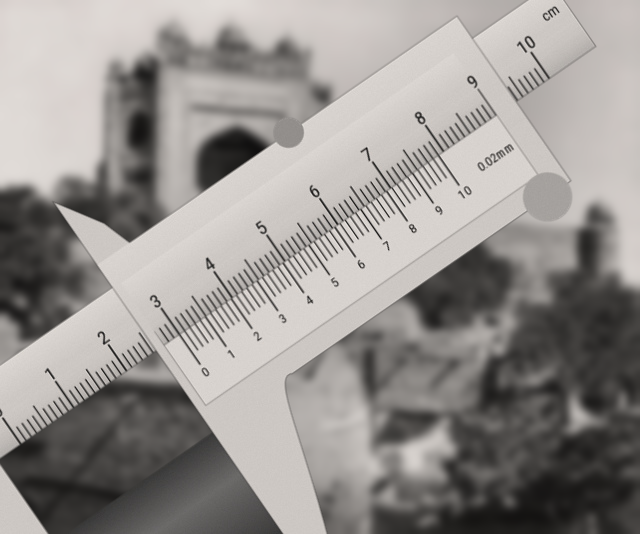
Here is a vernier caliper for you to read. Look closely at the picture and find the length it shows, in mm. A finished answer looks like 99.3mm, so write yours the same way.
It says 30.0mm
